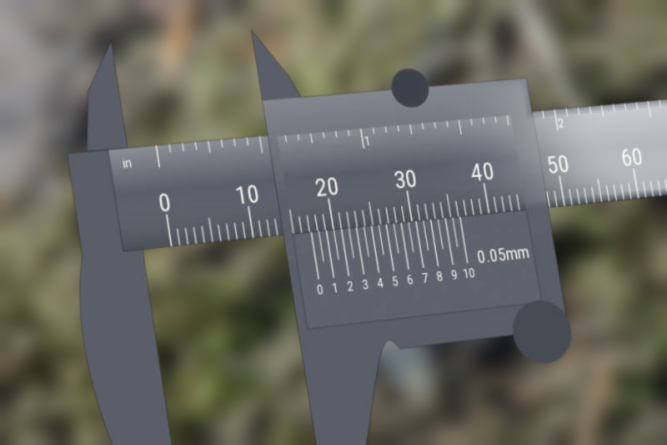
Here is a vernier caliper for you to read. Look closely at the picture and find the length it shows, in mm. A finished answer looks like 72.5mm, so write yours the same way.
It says 17.2mm
